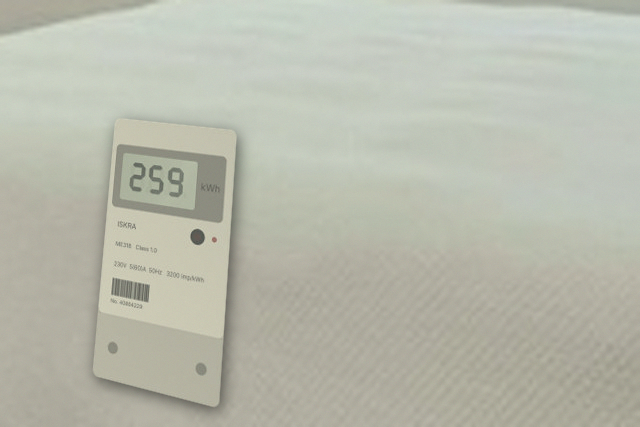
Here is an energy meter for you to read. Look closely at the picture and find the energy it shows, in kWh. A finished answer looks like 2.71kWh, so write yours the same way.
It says 259kWh
